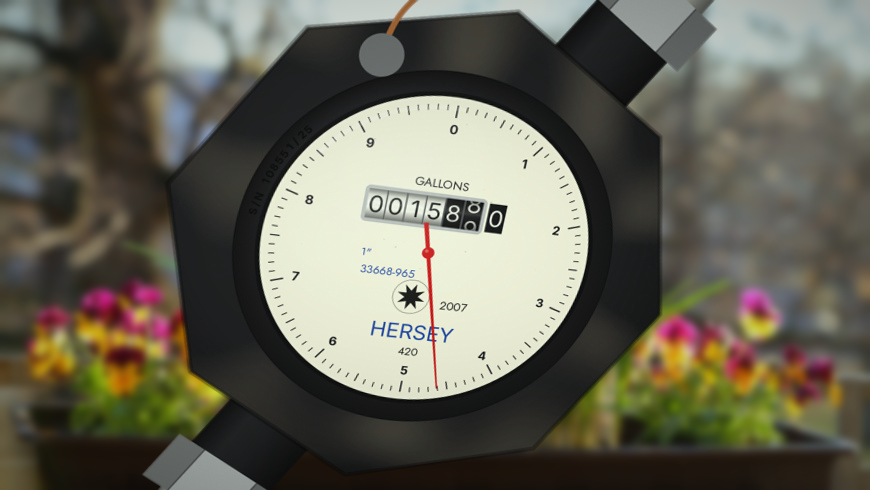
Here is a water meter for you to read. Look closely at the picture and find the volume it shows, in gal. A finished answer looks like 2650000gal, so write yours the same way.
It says 15884.6gal
